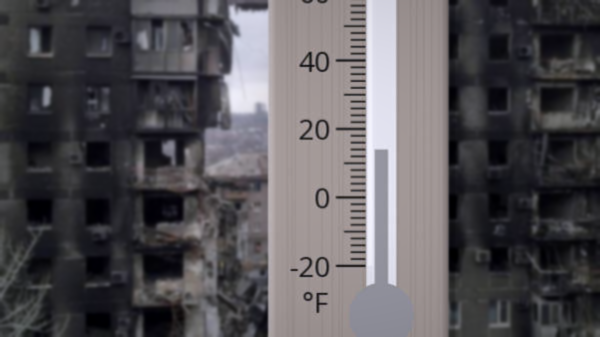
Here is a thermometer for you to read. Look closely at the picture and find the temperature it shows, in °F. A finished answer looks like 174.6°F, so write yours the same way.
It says 14°F
